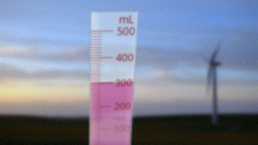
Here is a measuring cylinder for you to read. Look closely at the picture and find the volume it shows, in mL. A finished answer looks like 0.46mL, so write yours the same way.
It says 300mL
